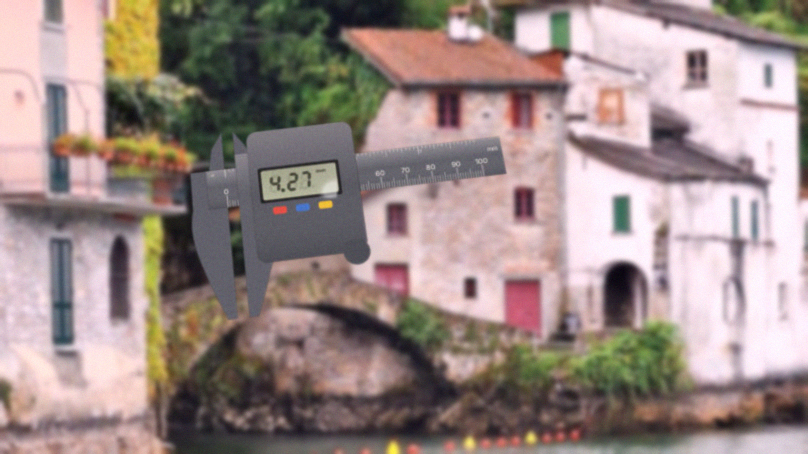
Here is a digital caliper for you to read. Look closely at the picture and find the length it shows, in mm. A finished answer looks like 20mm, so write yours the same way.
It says 4.27mm
